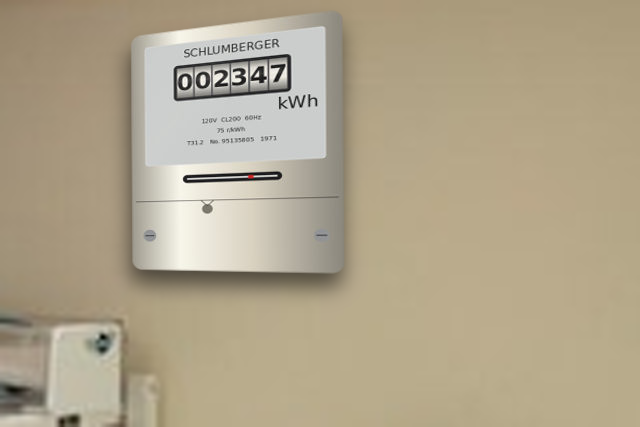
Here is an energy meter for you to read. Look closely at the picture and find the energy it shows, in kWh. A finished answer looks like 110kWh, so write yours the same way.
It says 2347kWh
